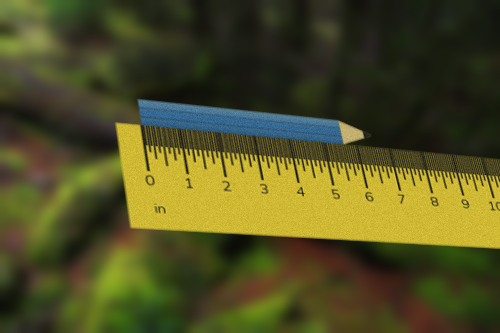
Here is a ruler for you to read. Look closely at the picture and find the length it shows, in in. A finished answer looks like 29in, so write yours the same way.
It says 6.5in
